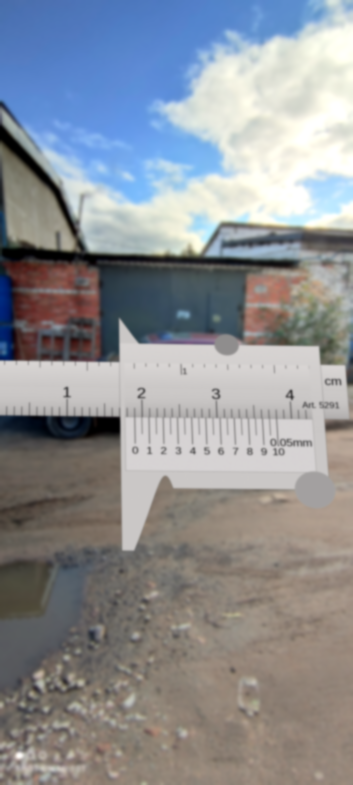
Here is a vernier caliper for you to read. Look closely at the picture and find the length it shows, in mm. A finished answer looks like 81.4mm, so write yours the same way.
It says 19.0mm
